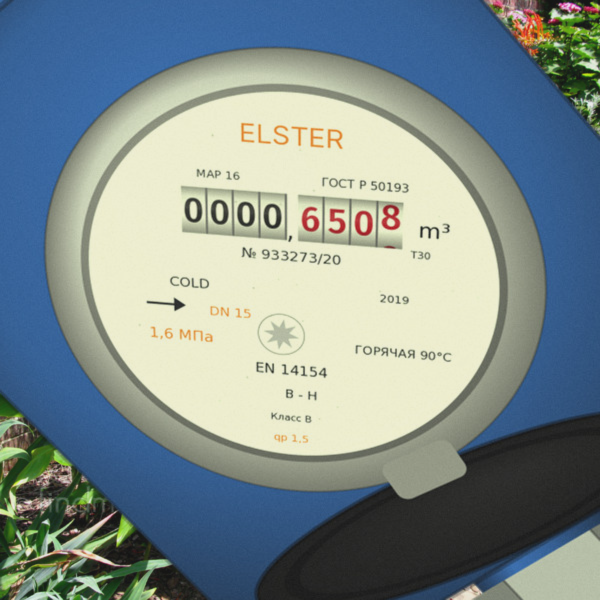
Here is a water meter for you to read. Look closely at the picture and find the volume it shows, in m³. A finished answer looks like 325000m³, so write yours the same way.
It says 0.6508m³
